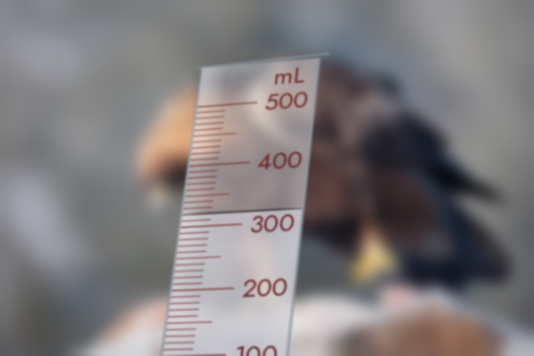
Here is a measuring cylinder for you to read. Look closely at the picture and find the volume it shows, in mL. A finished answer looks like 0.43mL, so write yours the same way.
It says 320mL
